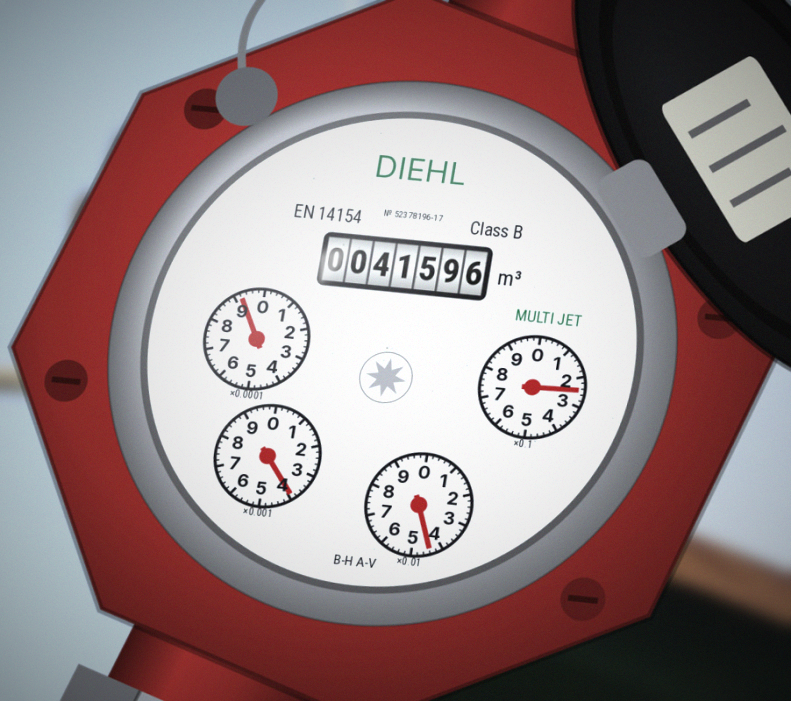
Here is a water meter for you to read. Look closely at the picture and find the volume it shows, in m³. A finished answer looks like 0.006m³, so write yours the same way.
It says 41596.2439m³
